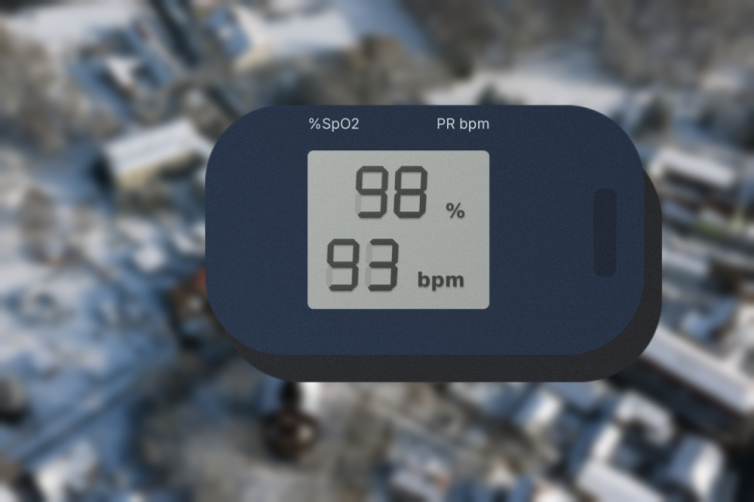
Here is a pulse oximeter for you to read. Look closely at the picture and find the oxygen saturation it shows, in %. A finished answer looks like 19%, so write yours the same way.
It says 98%
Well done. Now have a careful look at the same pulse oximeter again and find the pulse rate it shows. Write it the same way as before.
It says 93bpm
